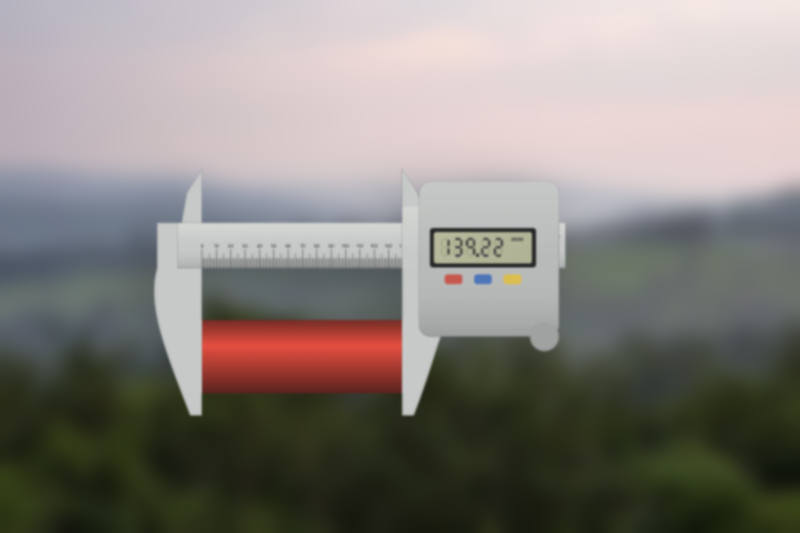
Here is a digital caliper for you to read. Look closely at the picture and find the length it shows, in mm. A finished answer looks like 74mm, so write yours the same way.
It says 139.22mm
